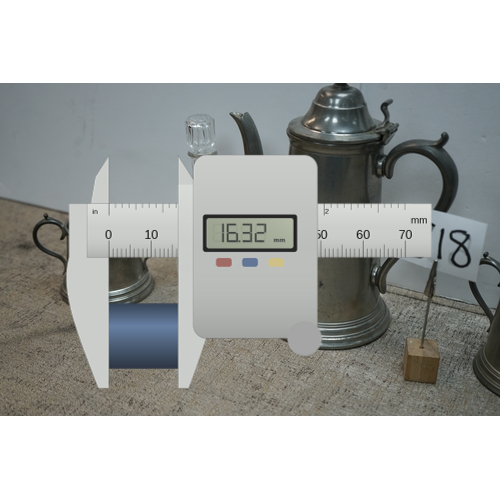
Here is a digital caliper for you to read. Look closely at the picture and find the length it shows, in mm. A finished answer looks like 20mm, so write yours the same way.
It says 16.32mm
